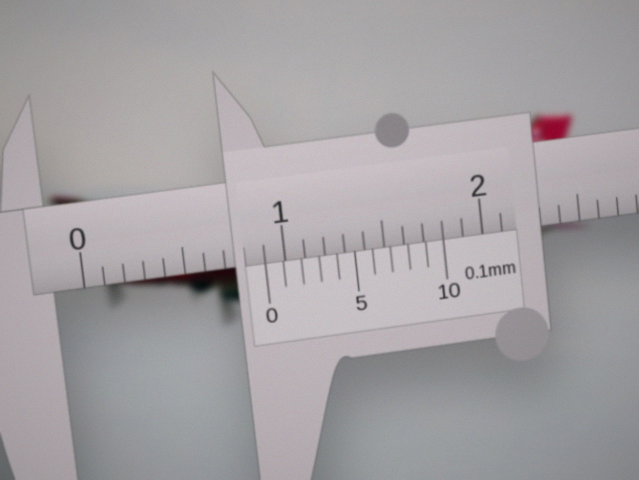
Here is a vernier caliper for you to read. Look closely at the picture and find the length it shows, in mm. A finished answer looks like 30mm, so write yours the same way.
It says 9.0mm
